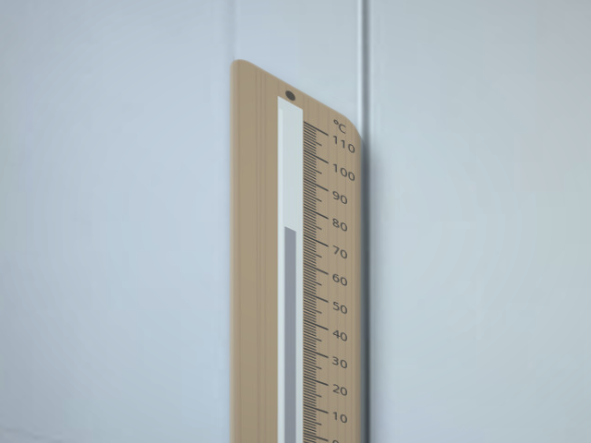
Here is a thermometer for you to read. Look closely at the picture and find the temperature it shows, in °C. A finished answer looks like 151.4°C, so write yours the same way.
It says 70°C
